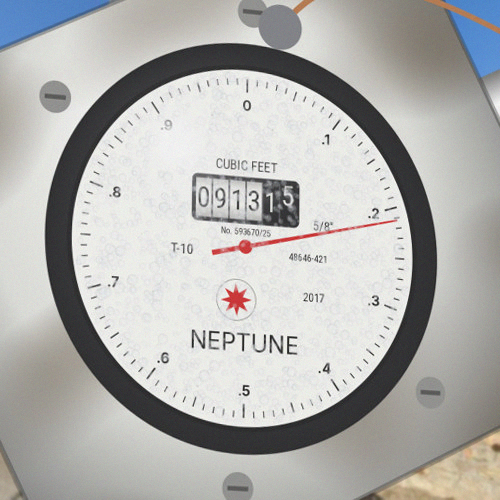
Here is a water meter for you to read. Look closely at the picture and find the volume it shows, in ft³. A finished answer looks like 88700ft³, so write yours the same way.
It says 91315.21ft³
